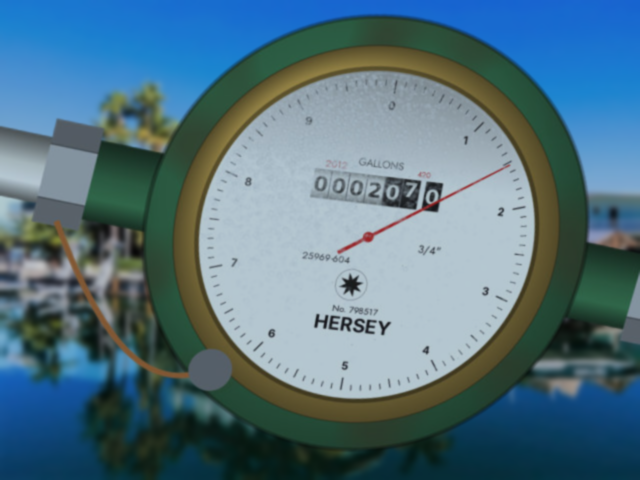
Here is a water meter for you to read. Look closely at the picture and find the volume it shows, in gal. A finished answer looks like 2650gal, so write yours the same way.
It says 2071.5gal
